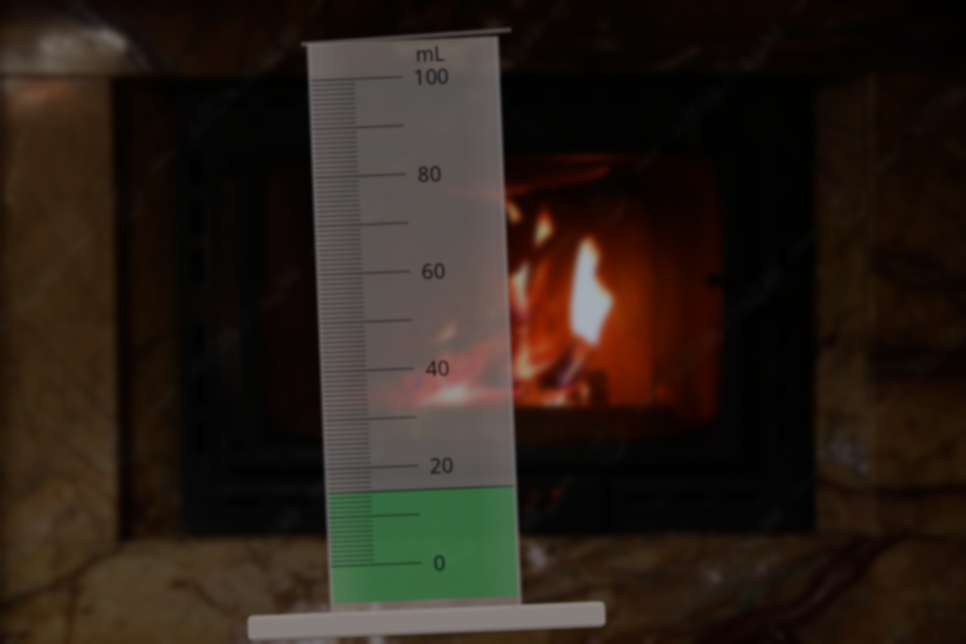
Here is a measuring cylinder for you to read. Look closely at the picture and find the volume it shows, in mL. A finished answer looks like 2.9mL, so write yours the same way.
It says 15mL
